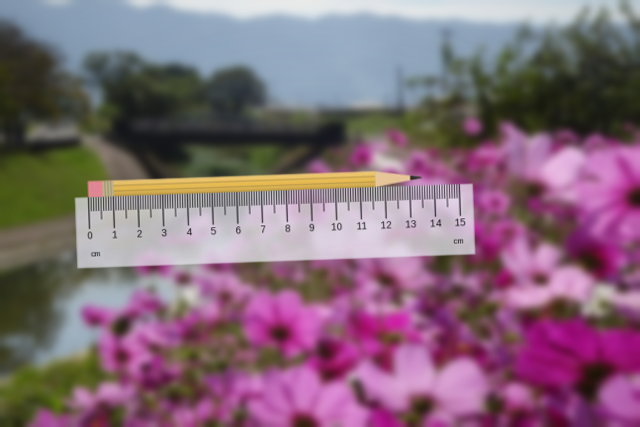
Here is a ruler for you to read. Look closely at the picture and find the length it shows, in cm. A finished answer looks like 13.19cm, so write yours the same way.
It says 13.5cm
